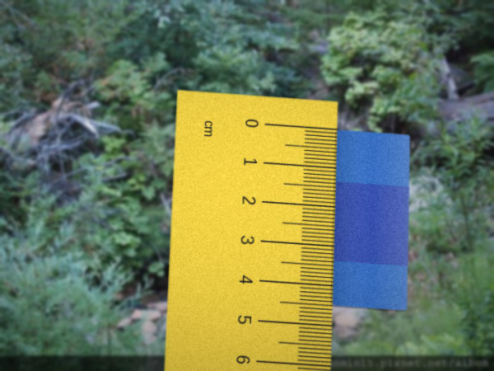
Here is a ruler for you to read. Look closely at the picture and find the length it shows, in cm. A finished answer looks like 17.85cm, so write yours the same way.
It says 4.5cm
